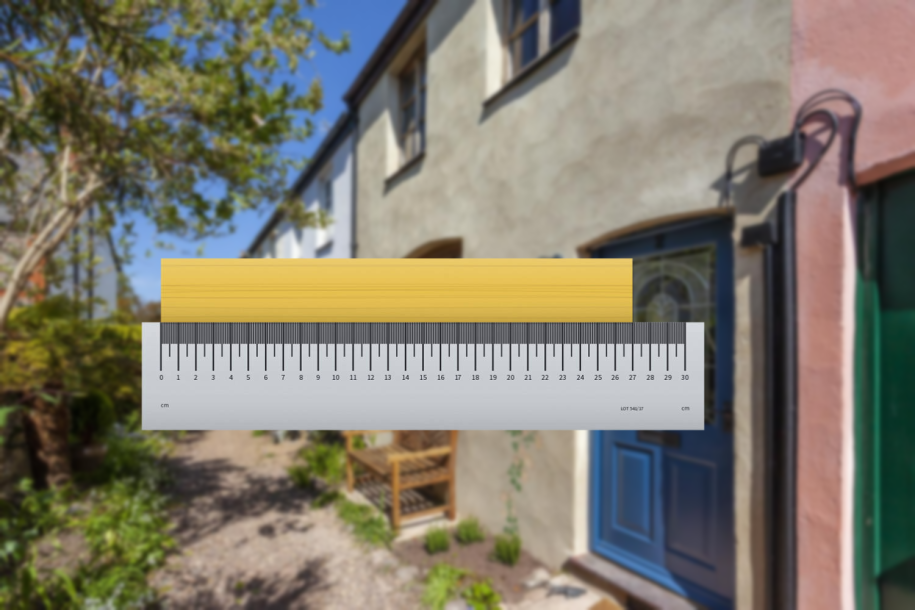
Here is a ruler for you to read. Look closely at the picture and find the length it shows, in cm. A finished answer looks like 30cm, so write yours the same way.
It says 27cm
